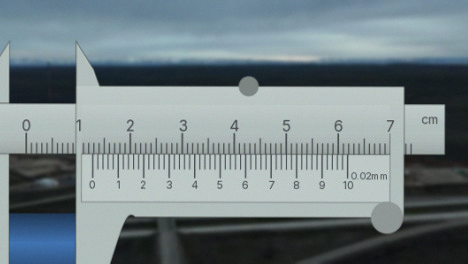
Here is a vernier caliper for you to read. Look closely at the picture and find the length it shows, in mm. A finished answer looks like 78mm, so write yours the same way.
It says 12.8mm
